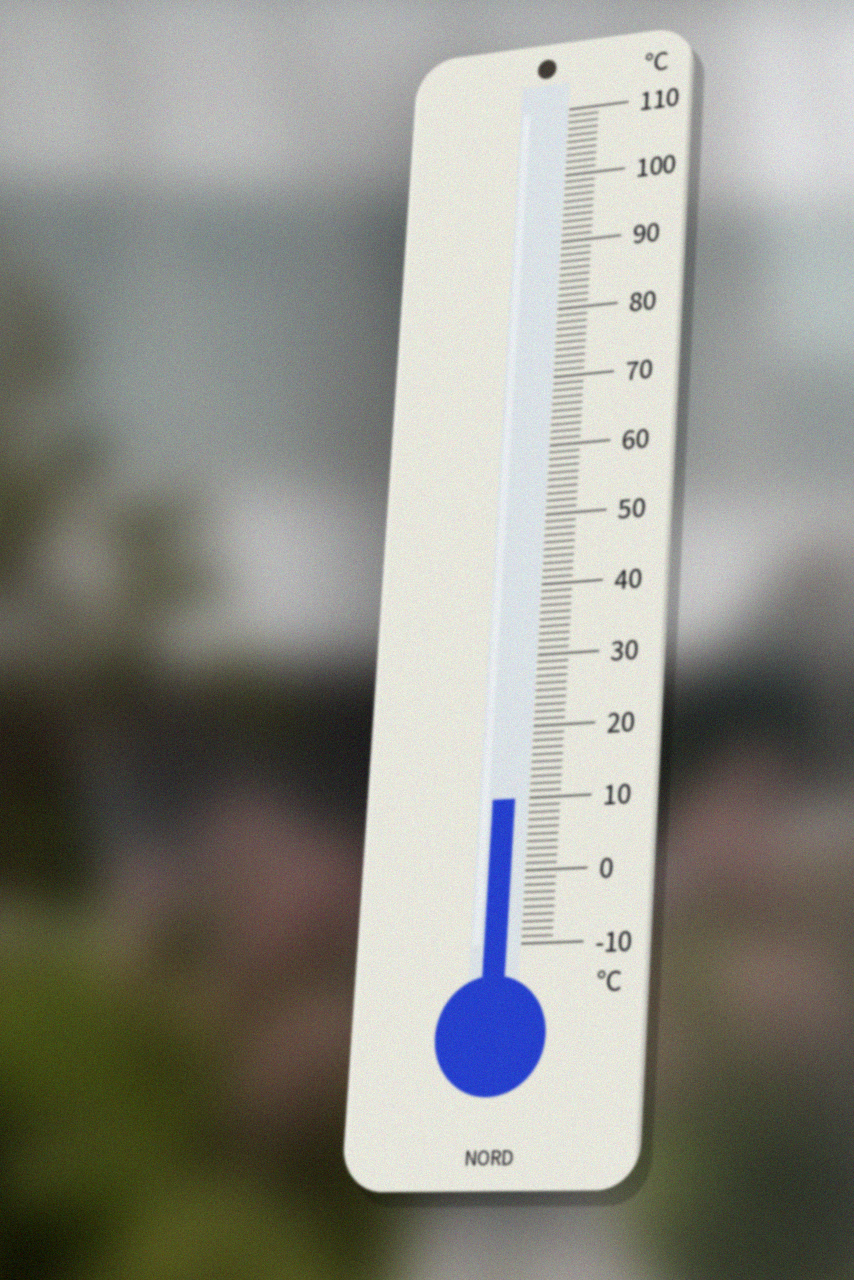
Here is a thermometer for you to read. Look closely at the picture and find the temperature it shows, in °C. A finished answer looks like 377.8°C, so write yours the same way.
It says 10°C
